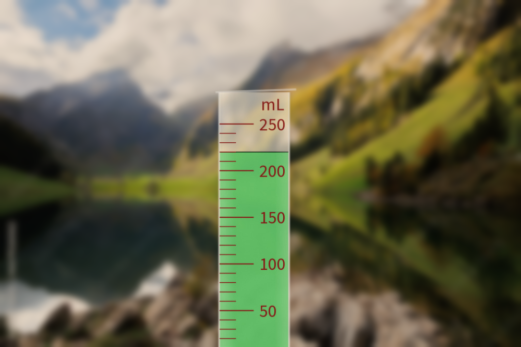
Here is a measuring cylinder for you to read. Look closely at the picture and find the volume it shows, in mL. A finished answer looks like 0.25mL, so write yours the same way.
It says 220mL
